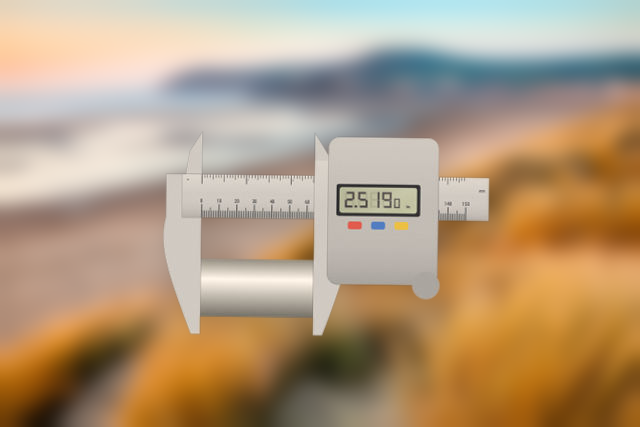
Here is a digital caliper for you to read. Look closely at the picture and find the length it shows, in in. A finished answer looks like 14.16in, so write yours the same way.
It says 2.5190in
